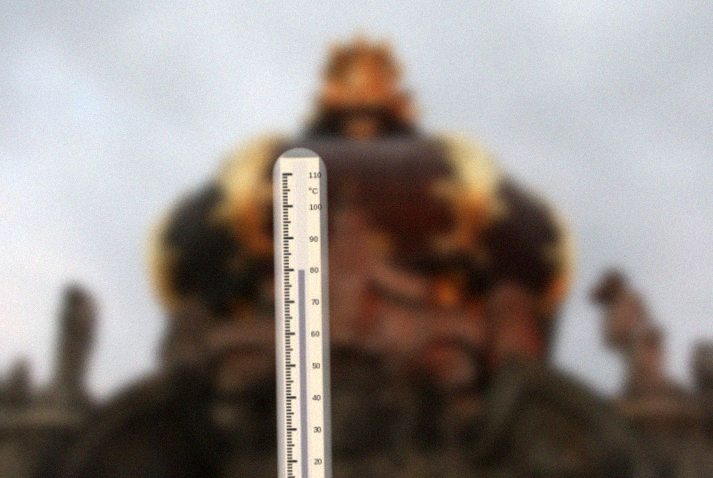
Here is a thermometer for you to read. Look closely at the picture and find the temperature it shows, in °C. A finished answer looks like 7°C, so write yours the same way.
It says 80°C
